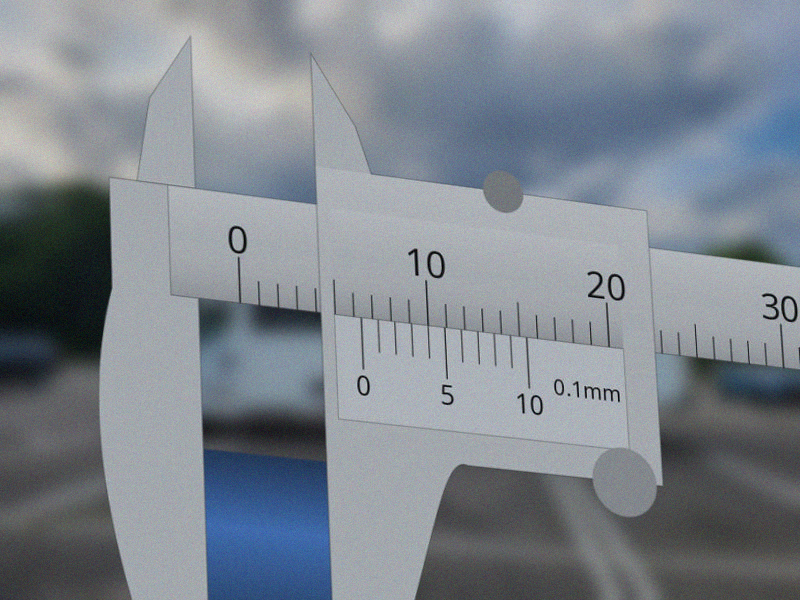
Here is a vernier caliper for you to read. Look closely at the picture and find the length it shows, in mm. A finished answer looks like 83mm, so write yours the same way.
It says 6.4mm
